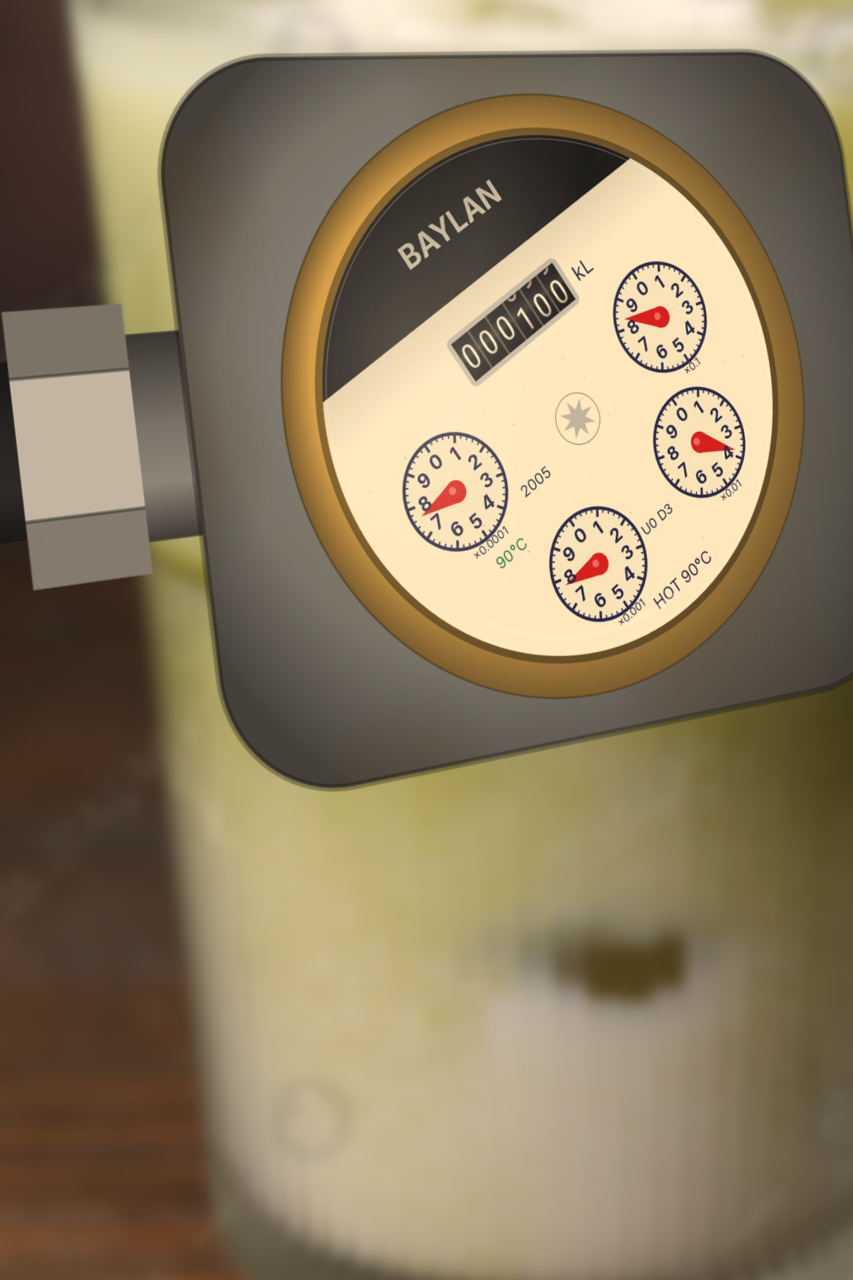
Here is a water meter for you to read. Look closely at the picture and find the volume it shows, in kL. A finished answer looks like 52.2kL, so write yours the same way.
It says 99.8377kL
